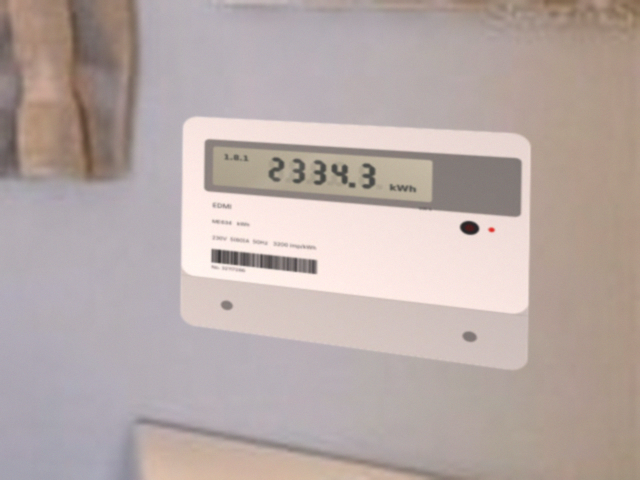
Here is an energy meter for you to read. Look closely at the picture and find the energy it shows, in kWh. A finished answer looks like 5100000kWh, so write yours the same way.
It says 2334.3kWh
